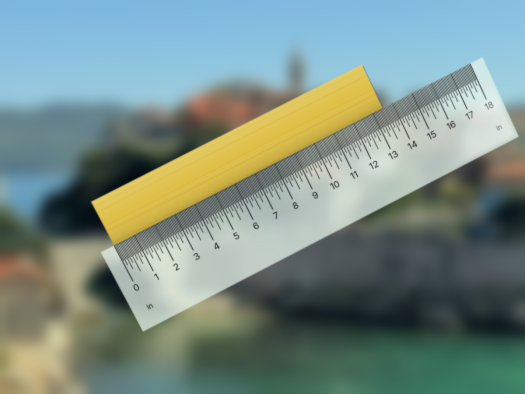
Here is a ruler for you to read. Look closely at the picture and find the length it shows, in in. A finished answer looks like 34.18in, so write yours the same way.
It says 13.5in
